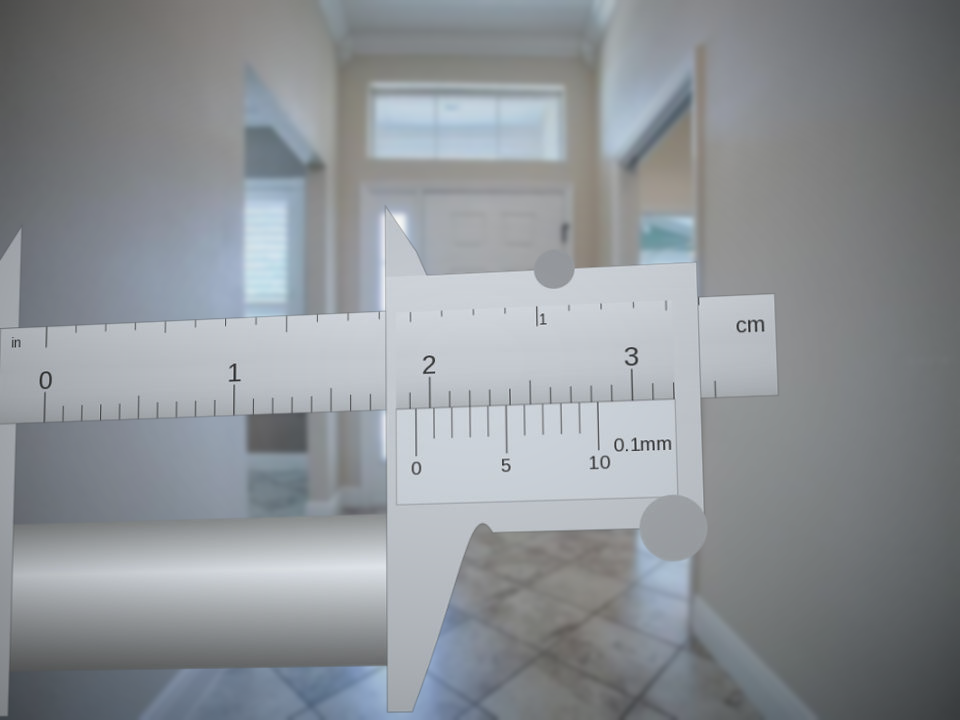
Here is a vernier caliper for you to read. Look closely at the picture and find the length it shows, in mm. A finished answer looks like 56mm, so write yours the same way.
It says 19.3mm
